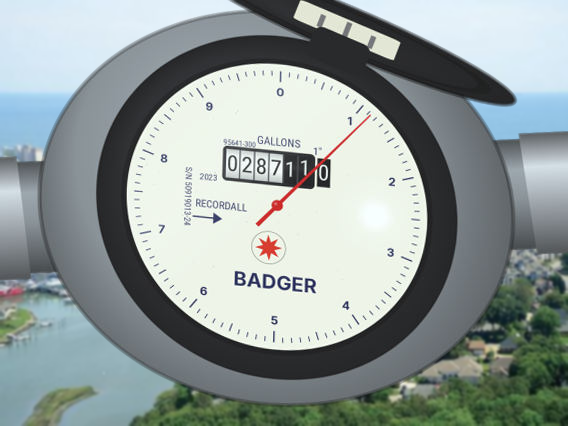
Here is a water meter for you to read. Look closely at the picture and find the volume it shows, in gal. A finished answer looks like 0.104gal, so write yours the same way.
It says 287111.1gal
